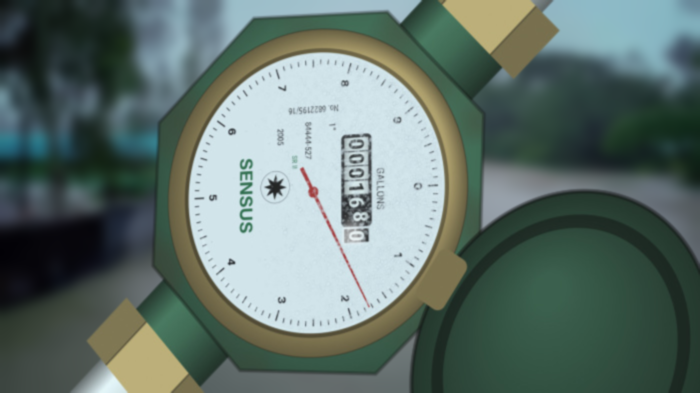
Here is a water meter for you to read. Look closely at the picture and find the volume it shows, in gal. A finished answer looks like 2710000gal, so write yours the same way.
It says 1681.7gal
